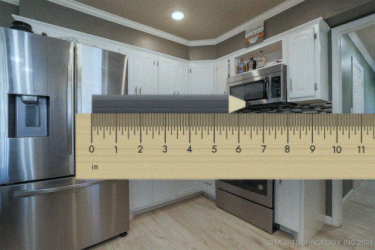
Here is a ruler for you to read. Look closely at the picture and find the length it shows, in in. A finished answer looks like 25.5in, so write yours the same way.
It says 6.5in
